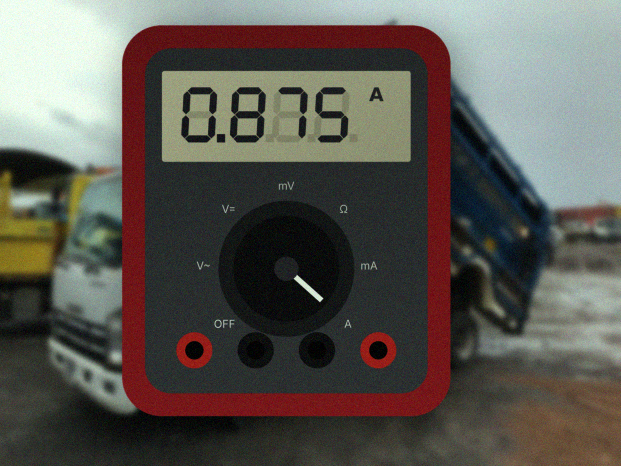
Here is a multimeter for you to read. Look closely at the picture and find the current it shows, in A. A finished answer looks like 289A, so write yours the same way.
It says 0.875A
